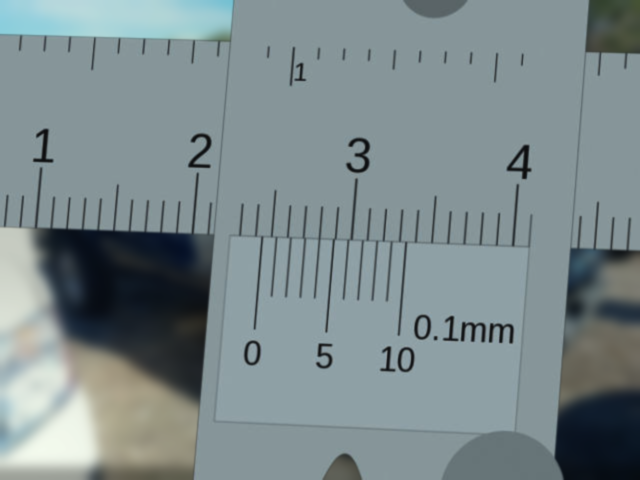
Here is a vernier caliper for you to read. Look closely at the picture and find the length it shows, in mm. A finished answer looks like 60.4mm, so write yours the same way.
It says 24.4mm
